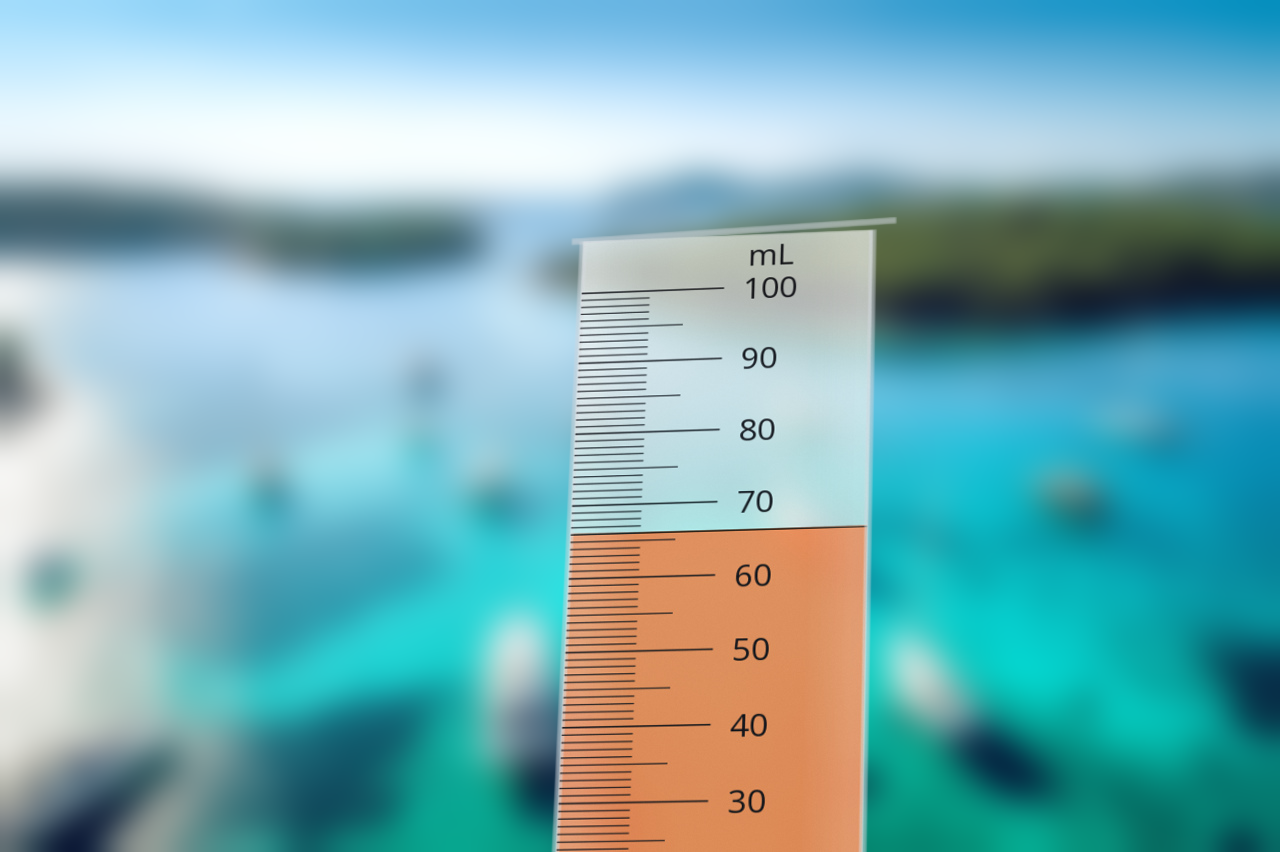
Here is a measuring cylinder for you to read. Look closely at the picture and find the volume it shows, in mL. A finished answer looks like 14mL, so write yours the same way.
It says 66mL
